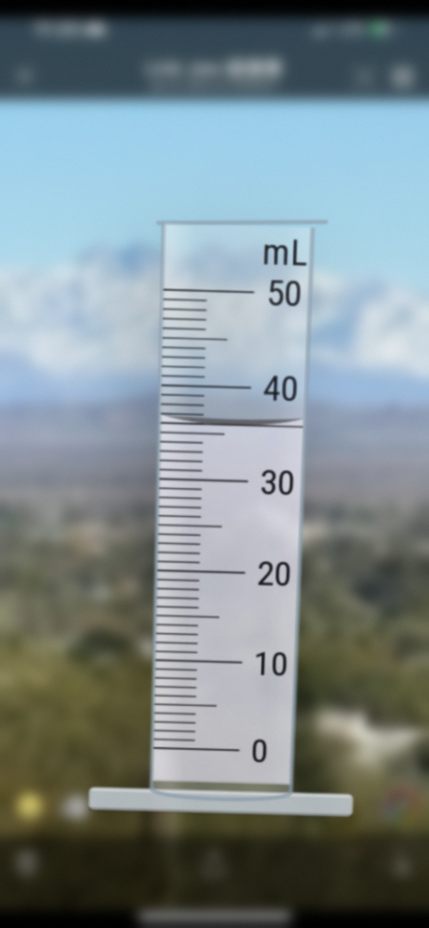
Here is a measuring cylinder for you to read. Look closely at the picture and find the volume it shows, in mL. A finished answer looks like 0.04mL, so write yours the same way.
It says 36mL
